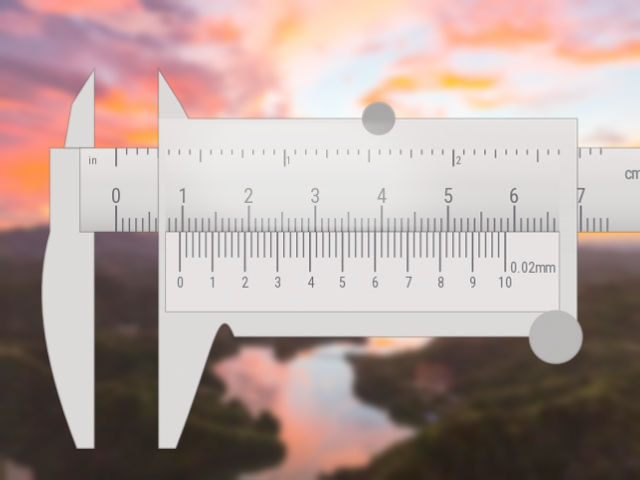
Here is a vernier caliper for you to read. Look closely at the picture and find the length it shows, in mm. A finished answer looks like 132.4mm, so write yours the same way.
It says 9.6mm
